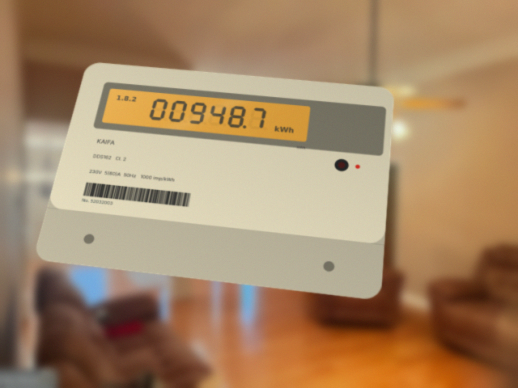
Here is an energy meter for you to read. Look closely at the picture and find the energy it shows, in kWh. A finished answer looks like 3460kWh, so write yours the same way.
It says 948.7kWh
